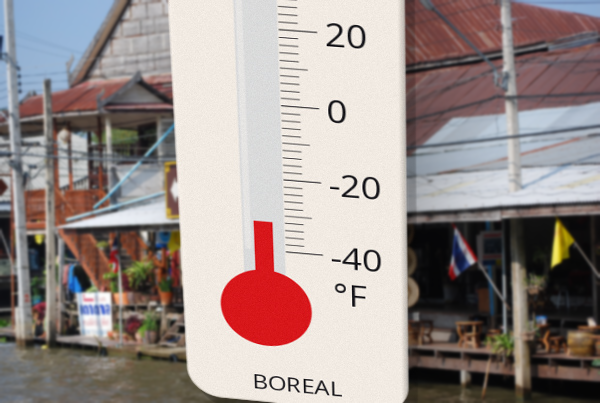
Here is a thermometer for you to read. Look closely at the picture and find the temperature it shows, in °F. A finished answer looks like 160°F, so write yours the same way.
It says -32°F
